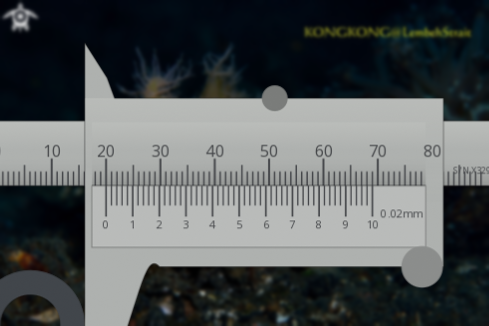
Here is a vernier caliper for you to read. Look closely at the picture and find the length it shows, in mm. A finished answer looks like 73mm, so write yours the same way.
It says 20.0mm
